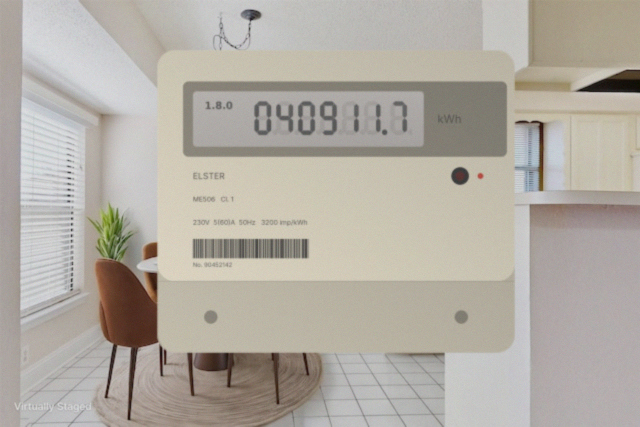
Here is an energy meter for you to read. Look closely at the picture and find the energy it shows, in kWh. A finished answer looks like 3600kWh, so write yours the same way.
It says 40911.7kWh
